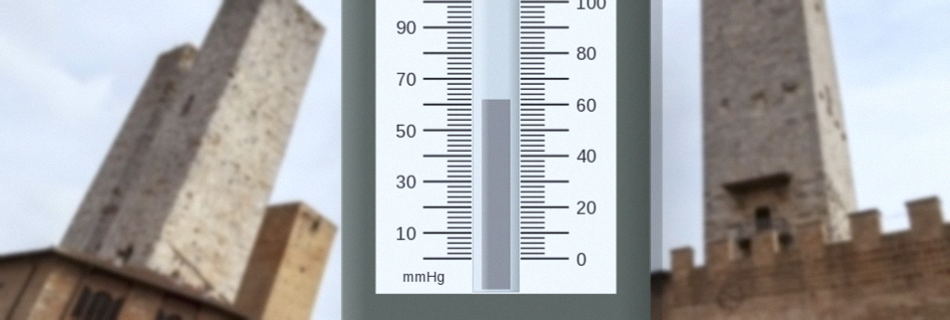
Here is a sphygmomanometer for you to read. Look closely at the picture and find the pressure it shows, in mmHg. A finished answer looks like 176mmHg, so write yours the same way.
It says 62mmHg
